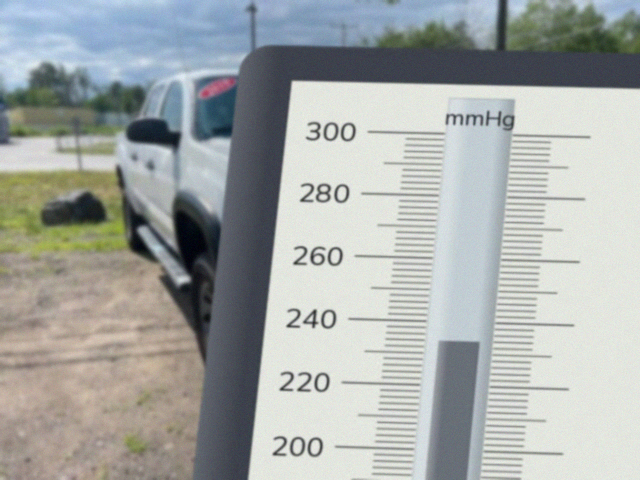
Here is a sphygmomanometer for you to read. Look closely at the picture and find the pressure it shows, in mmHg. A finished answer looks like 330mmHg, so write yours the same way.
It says 234mmHg
